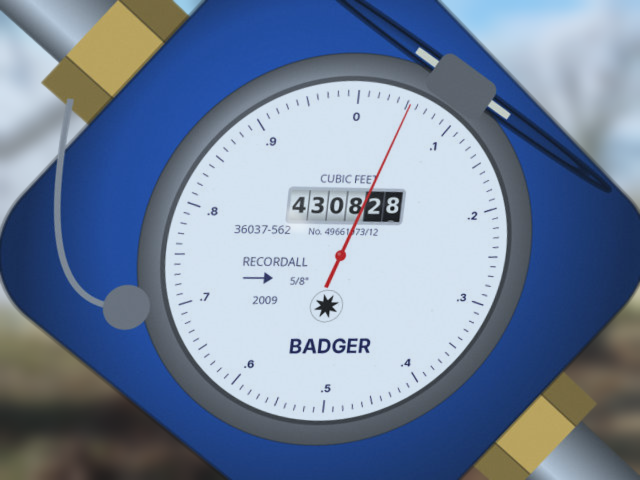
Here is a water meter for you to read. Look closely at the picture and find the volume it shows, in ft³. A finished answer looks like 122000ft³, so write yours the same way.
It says 430828.05ft³
